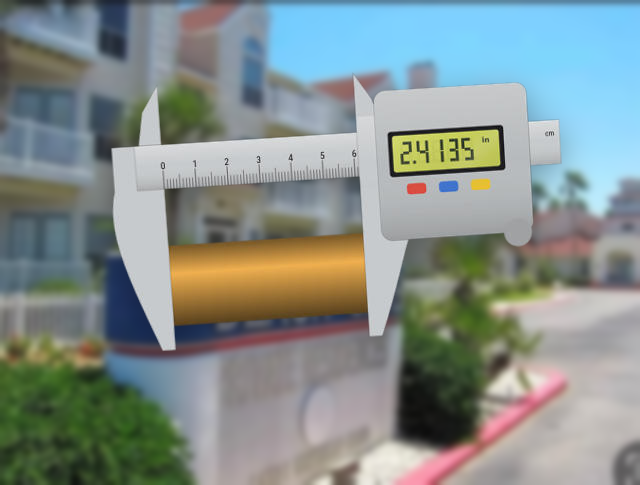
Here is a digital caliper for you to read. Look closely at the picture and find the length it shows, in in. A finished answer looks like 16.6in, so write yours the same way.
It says 2.4135in
